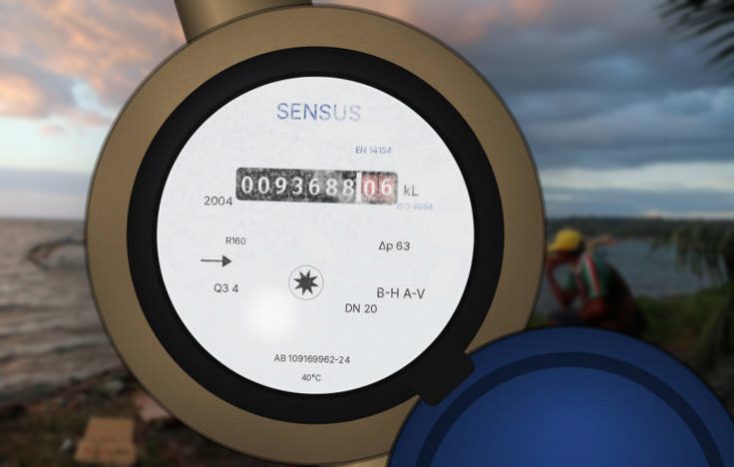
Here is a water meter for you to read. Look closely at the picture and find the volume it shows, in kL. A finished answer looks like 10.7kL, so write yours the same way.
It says 93688.06kL
